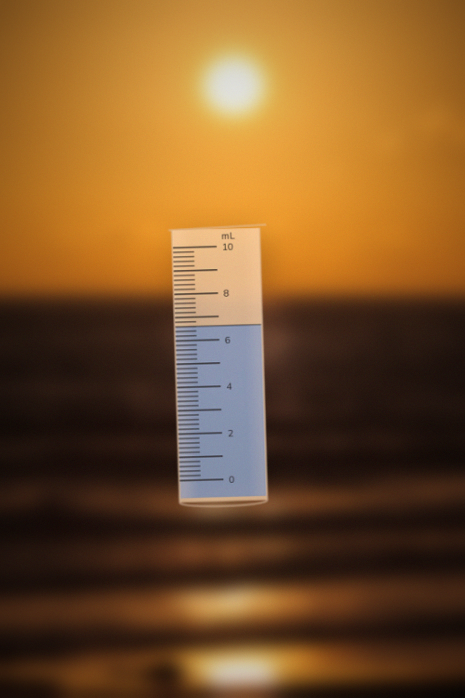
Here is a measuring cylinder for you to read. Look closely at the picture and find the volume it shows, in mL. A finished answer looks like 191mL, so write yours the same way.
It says 6.6mL
